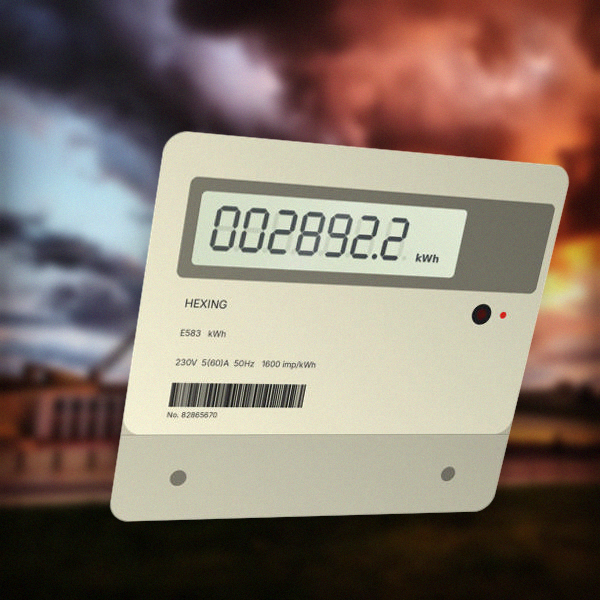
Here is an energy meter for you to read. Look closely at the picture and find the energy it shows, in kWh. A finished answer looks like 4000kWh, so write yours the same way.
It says 2892.2kWh
